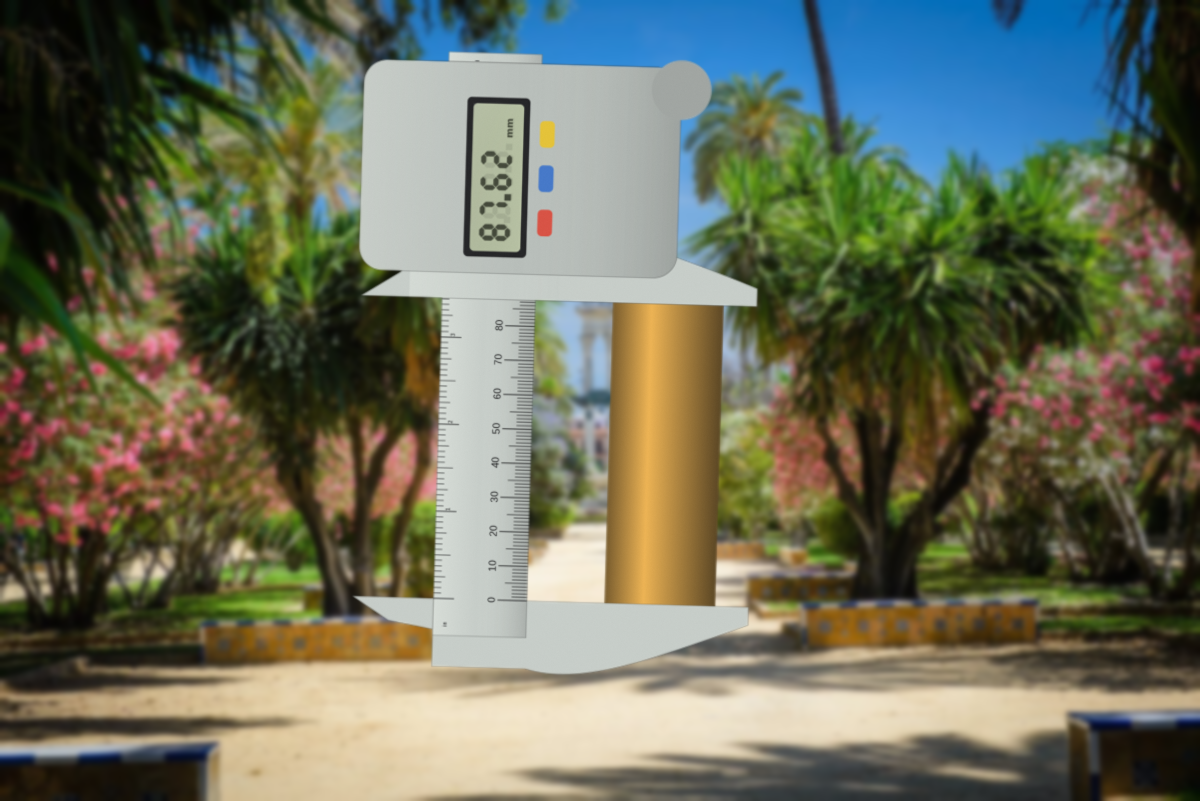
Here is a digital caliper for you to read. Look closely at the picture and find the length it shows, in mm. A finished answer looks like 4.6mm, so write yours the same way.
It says 87.62mm
